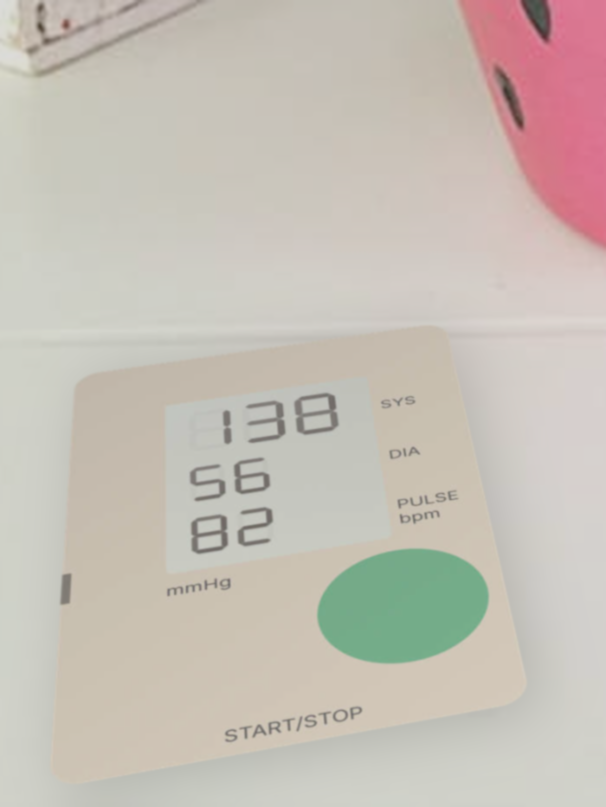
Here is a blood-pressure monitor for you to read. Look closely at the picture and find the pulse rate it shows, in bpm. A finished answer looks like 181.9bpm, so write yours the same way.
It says 82bpm
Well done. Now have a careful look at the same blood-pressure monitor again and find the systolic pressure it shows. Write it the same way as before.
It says 138mmHg
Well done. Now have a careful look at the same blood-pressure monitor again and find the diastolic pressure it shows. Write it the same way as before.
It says 56mmHg
